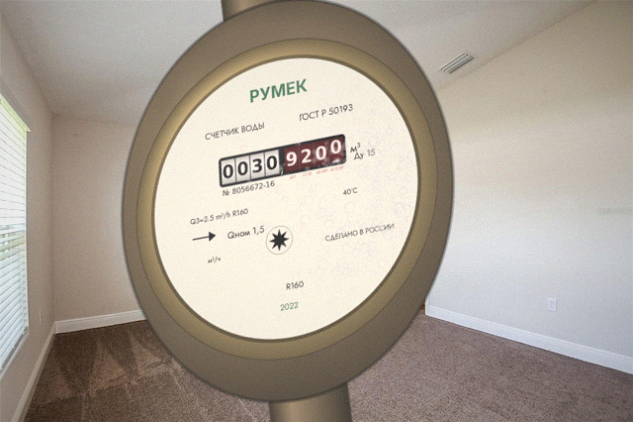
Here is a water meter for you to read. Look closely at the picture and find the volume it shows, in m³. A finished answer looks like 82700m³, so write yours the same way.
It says 30.9200m³
